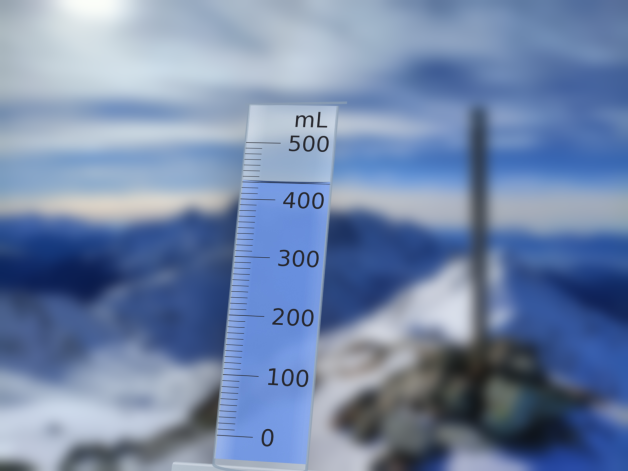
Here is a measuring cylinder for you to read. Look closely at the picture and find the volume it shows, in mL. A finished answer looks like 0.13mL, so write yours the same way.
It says 430mL
